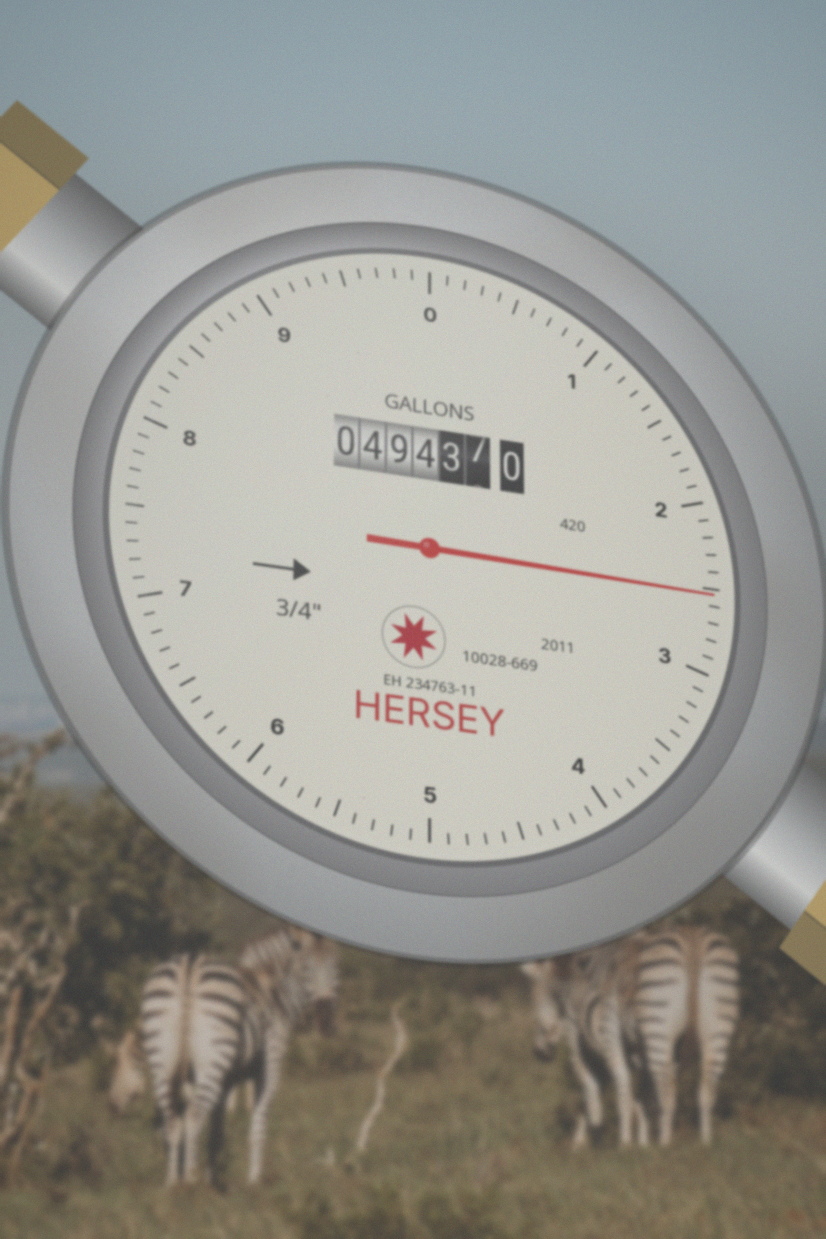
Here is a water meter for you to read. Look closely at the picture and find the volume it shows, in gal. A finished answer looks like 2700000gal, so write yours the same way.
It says 494372.5gal
